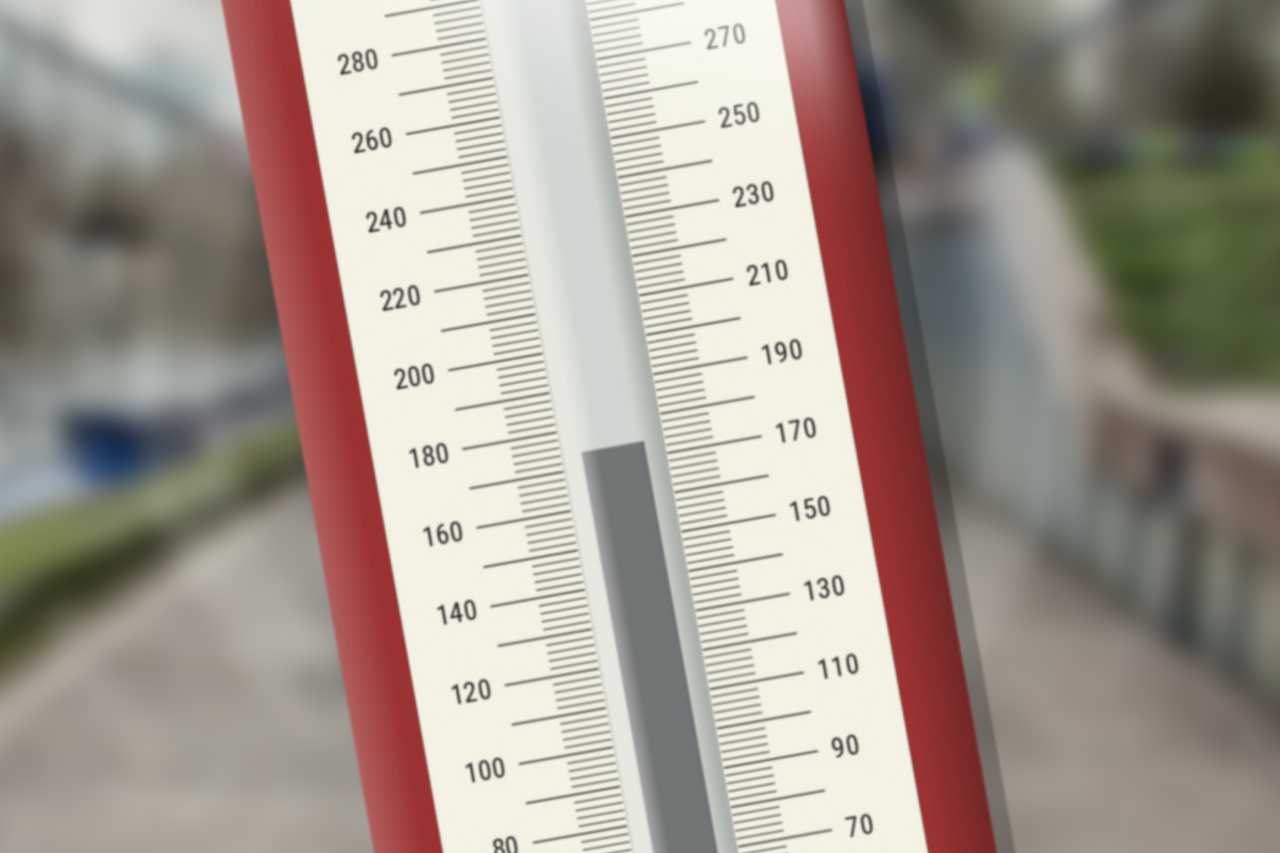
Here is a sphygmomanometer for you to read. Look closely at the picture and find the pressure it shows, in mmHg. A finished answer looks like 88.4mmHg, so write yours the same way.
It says 174mmHg
